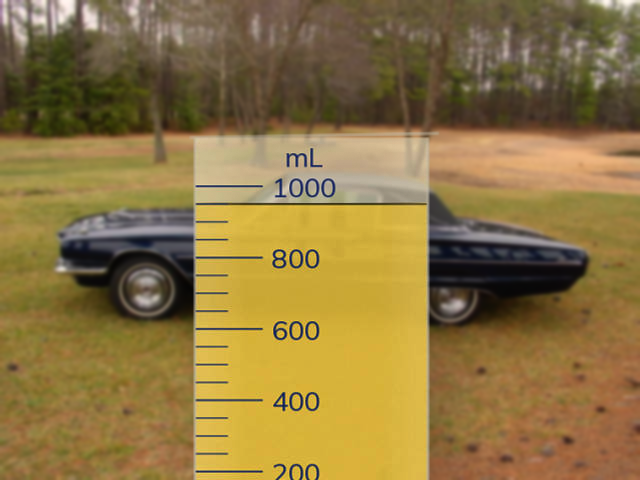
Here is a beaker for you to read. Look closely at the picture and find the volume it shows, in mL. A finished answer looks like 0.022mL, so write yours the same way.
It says 950mL
